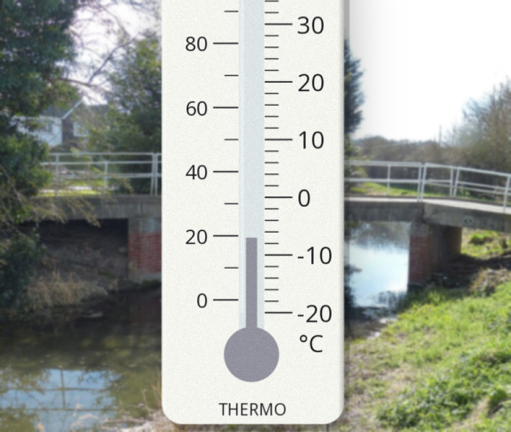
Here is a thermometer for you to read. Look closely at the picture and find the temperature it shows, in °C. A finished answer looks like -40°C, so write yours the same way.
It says -7°C
